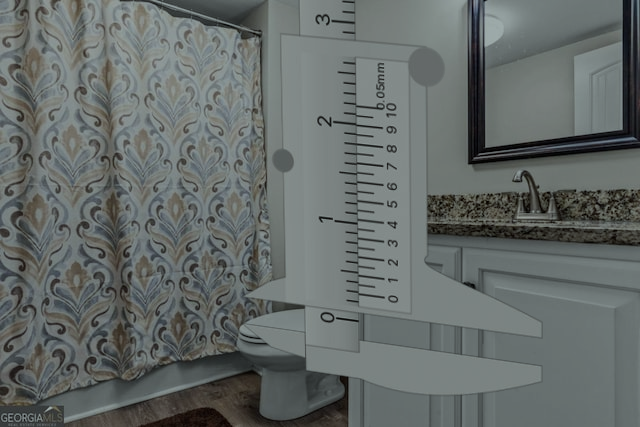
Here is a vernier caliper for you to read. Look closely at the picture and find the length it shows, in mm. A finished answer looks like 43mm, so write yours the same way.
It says 2.8mm
